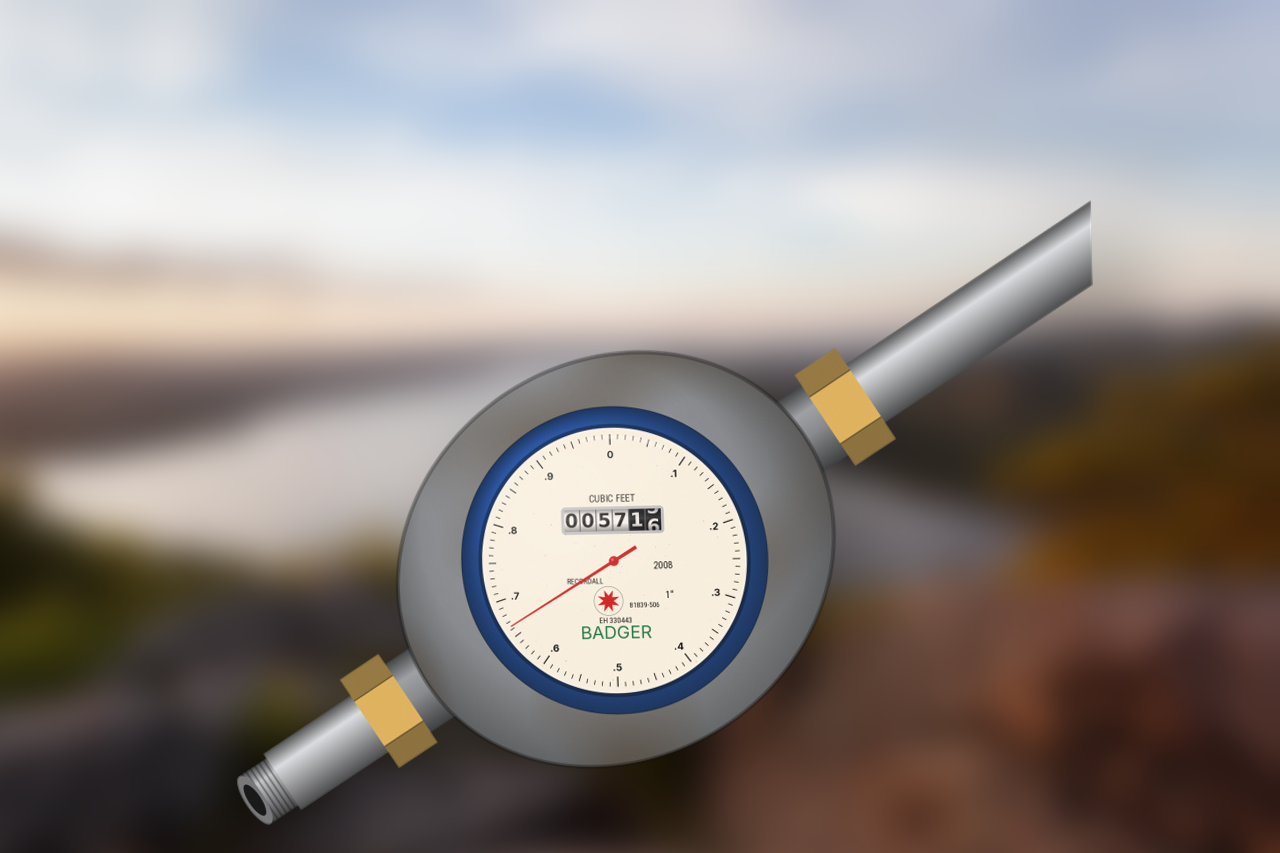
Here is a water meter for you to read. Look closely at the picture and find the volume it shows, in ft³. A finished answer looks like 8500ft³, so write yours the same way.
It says 5715.66ft³
